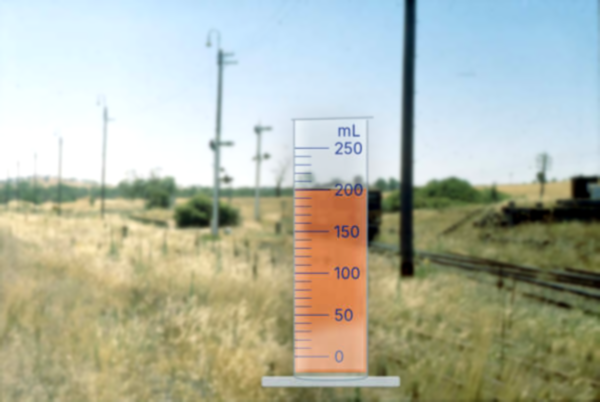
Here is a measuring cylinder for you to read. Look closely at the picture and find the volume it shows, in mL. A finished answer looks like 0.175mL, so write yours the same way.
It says 200mL
